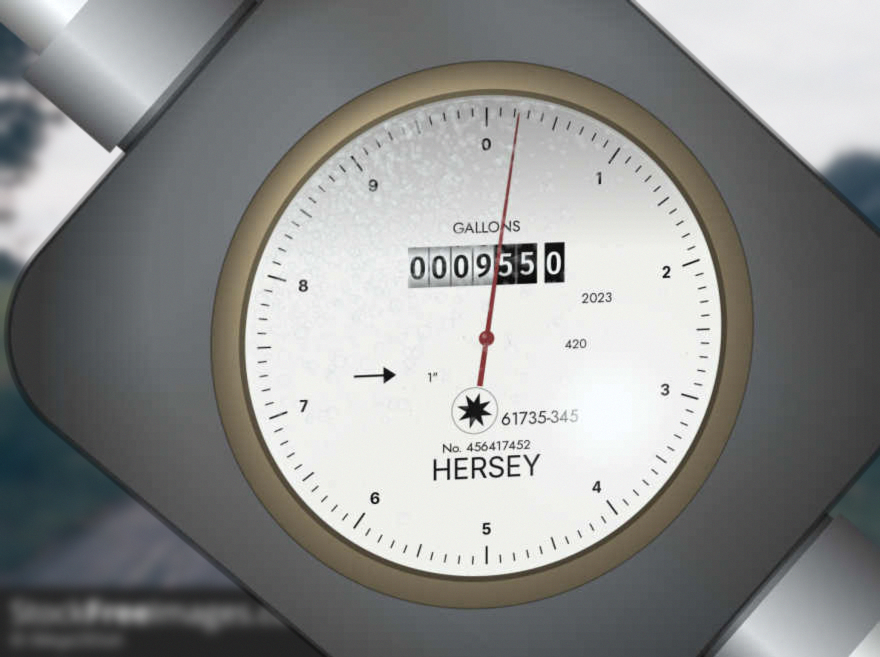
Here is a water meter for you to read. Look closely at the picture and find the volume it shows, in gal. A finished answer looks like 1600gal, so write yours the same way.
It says 9550.2gal
